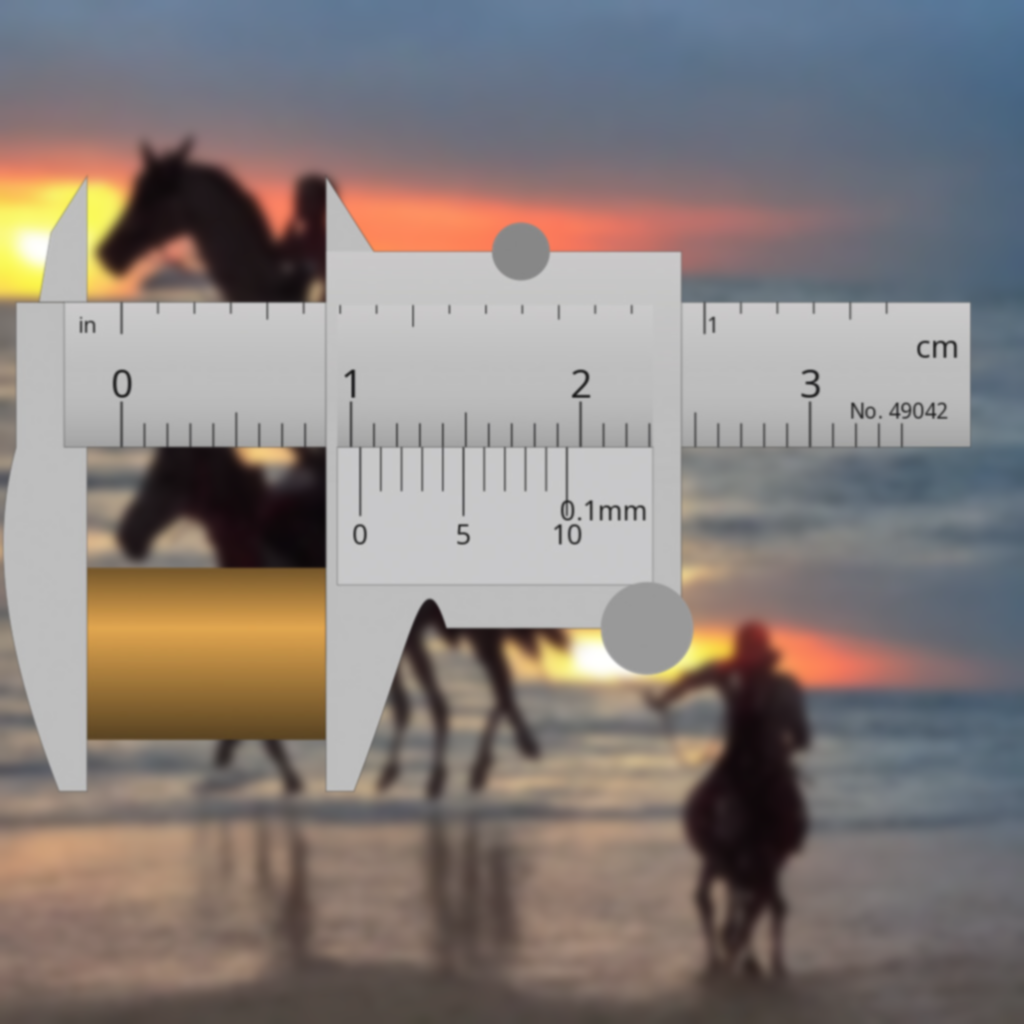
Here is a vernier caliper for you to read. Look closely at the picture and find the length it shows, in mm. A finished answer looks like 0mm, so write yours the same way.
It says 10.4mm
